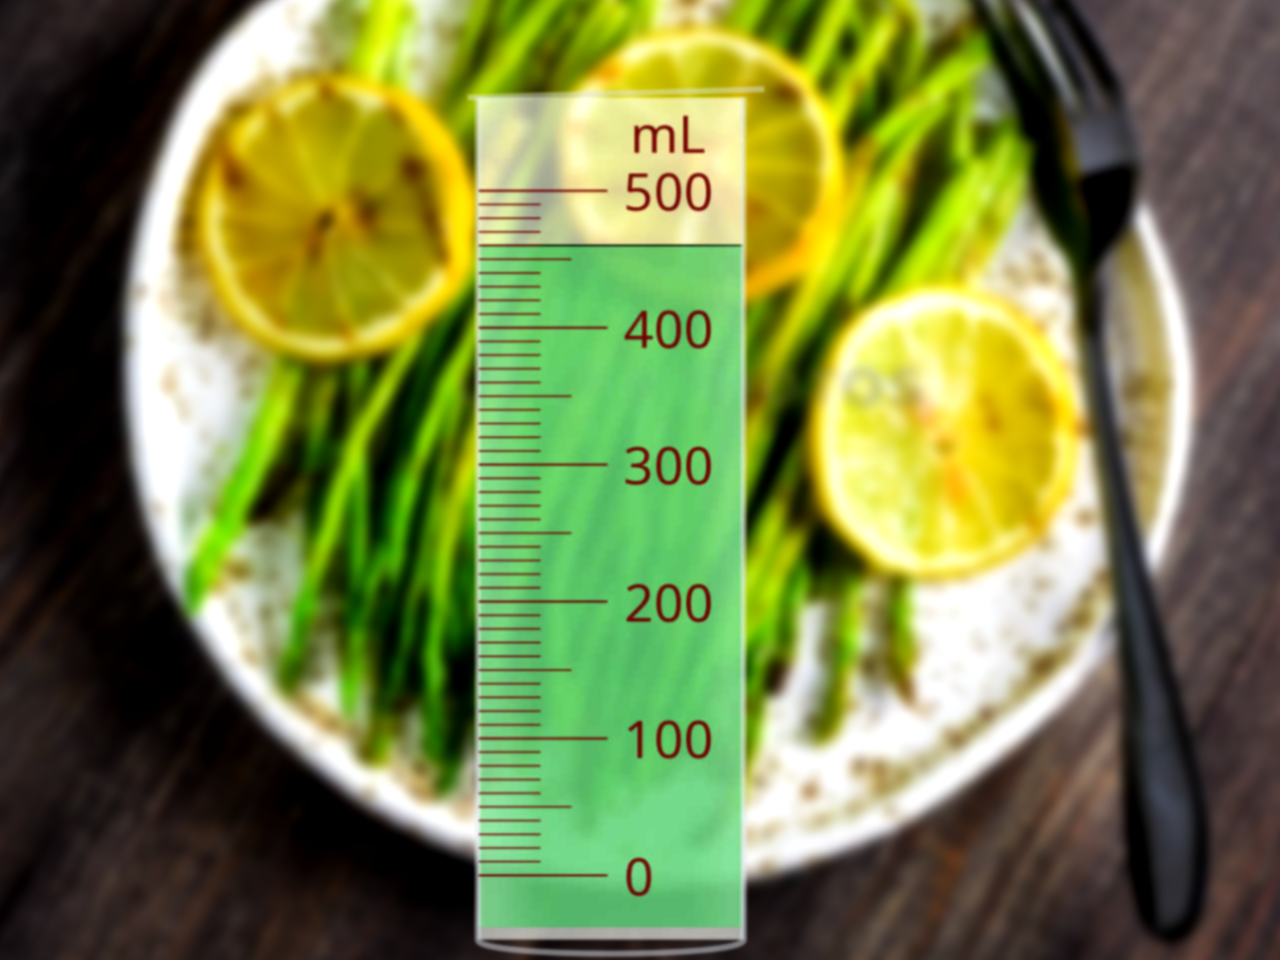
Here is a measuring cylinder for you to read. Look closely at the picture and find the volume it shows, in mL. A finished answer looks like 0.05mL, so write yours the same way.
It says 460mL
